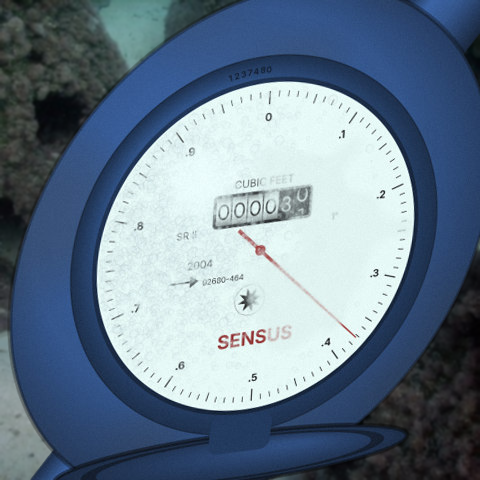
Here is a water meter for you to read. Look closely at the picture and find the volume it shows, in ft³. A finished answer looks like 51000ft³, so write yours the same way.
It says 30.37ft³
